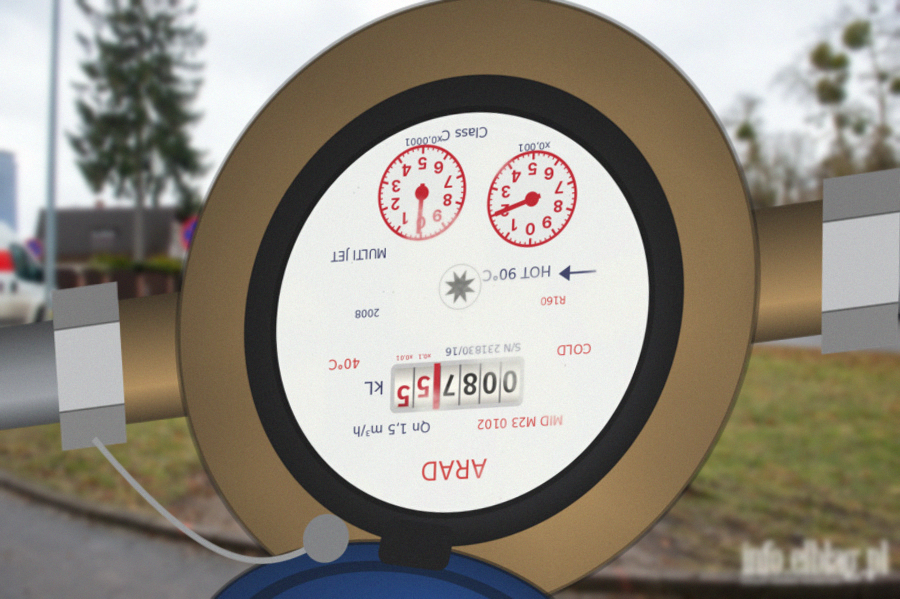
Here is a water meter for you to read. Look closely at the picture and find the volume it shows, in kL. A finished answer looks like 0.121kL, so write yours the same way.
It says 87.5520kL
